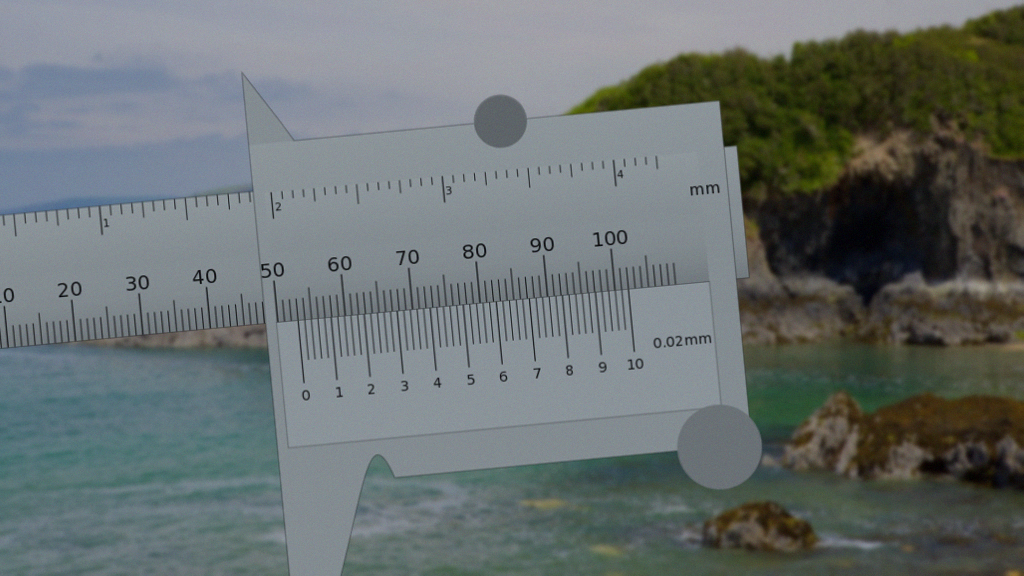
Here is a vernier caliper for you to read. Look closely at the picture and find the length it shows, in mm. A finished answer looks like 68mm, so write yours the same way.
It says 53.0mm
